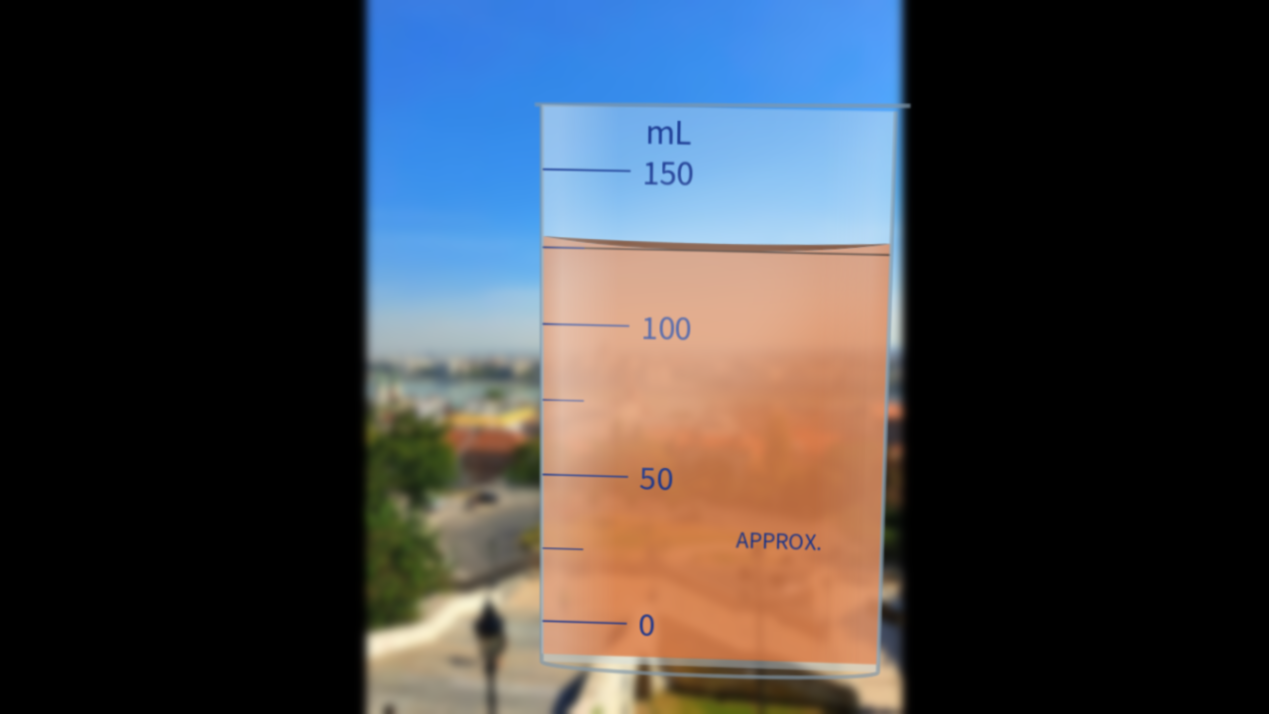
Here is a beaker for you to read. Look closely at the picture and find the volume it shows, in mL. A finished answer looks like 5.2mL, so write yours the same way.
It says 125mL
